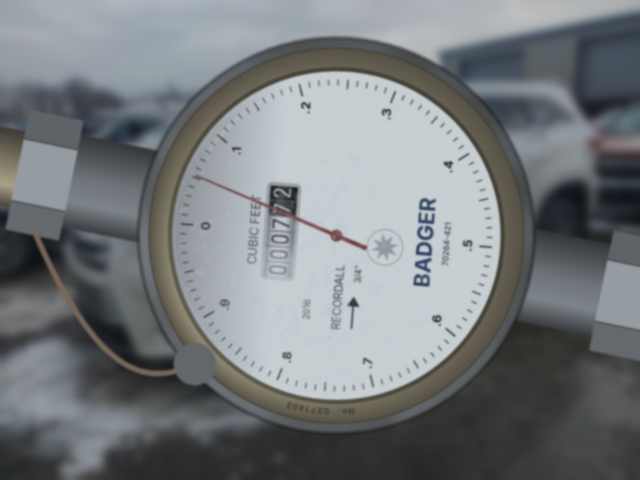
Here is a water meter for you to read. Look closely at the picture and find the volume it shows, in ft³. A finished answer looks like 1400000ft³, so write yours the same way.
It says 772.05ft³
